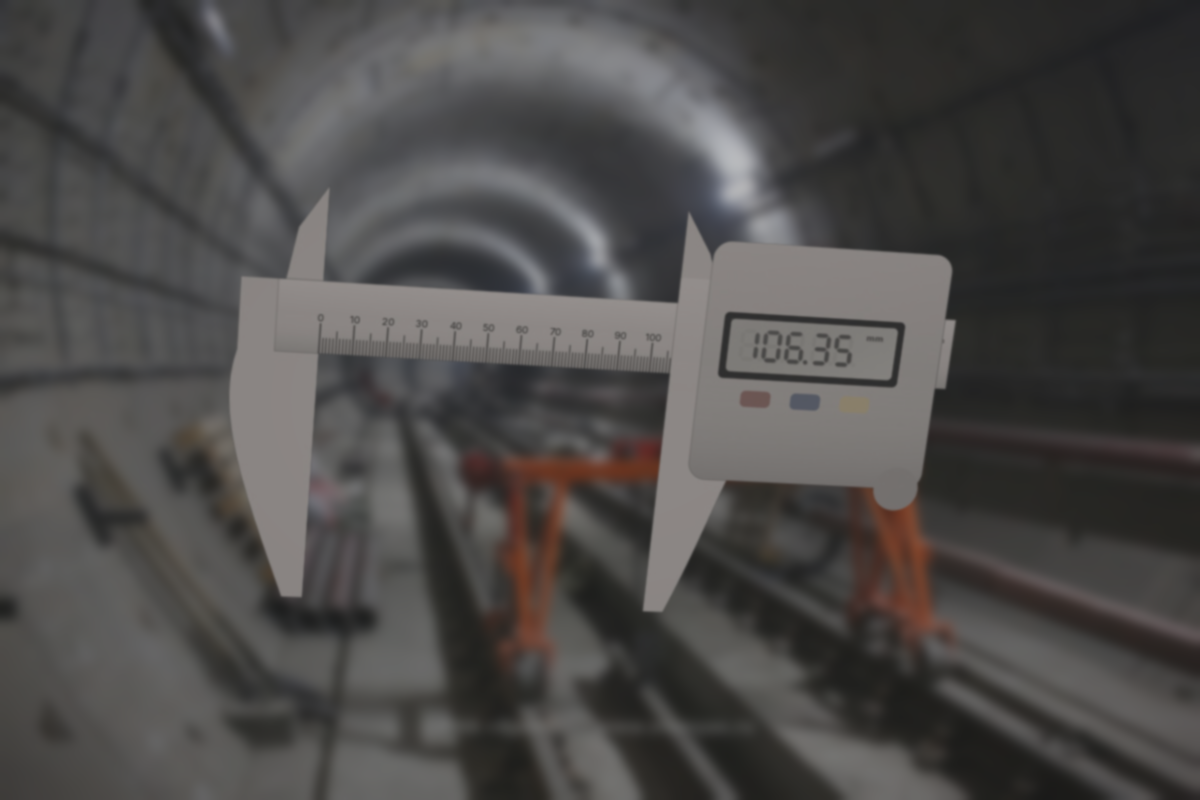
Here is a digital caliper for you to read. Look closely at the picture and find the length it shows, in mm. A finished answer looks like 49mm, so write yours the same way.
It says 106.35mm
